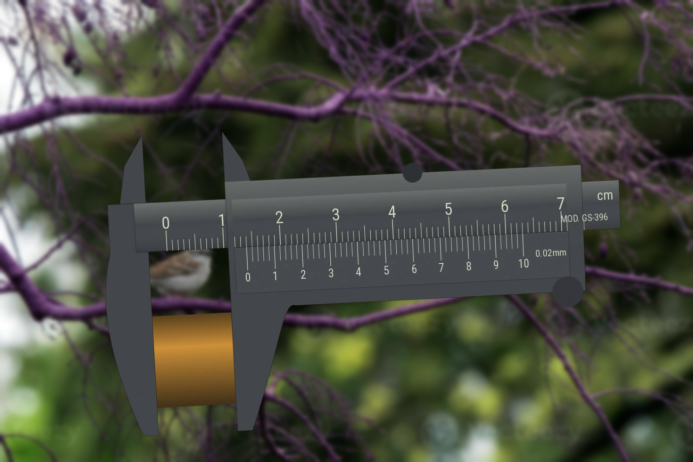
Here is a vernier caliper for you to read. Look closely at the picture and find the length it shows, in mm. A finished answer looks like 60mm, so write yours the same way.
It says 14.0mm
